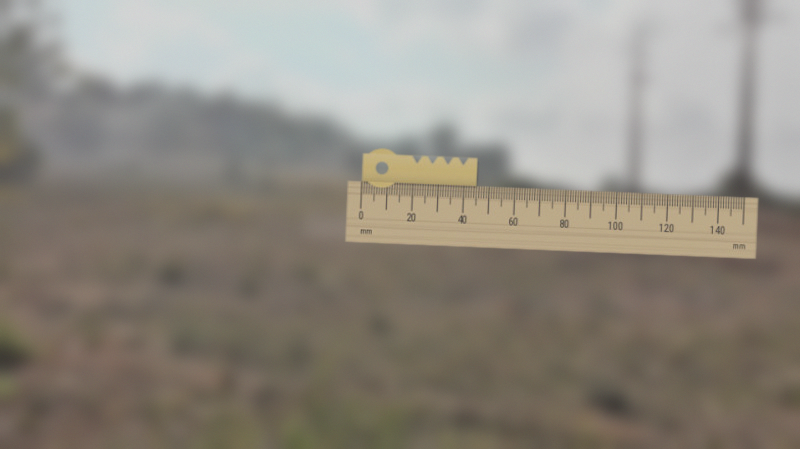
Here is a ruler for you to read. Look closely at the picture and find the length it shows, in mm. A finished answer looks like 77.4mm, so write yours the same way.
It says 45mm
